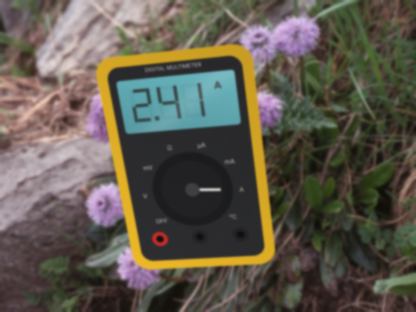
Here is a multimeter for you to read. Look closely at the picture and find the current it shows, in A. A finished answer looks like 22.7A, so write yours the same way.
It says 2.41A
